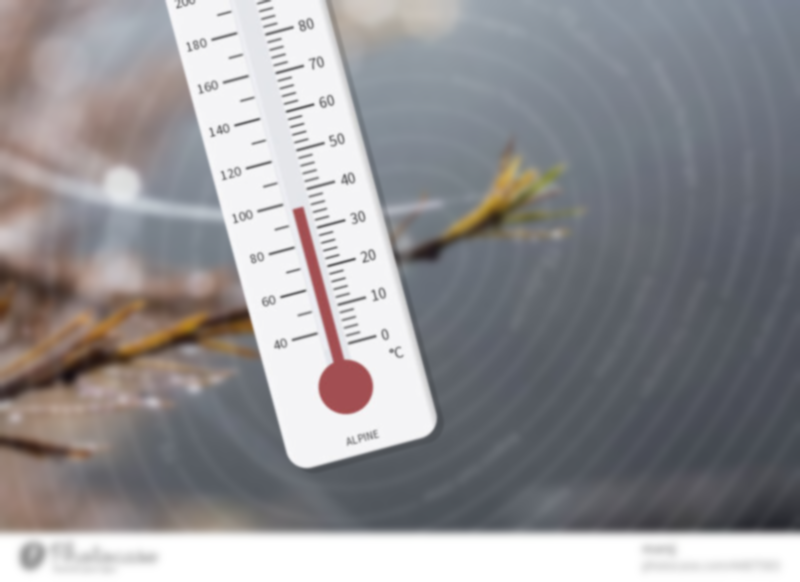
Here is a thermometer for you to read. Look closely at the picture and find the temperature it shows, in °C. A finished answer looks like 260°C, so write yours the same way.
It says 36°C
